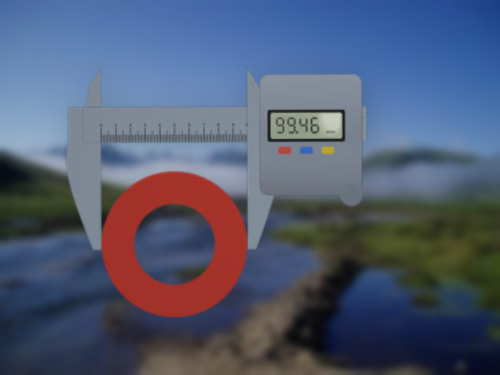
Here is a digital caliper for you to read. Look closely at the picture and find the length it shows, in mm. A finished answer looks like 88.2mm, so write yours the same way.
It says 99.46mm
